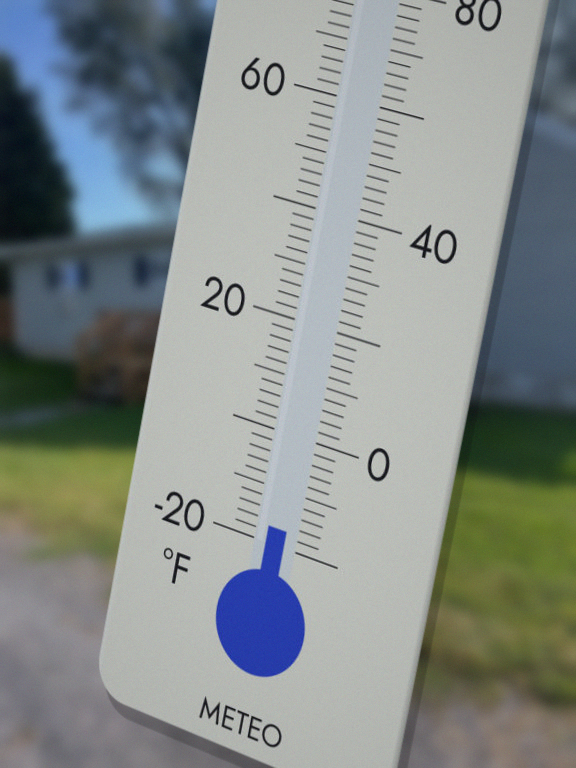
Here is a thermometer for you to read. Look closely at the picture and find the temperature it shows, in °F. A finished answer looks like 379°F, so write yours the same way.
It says -17°F
